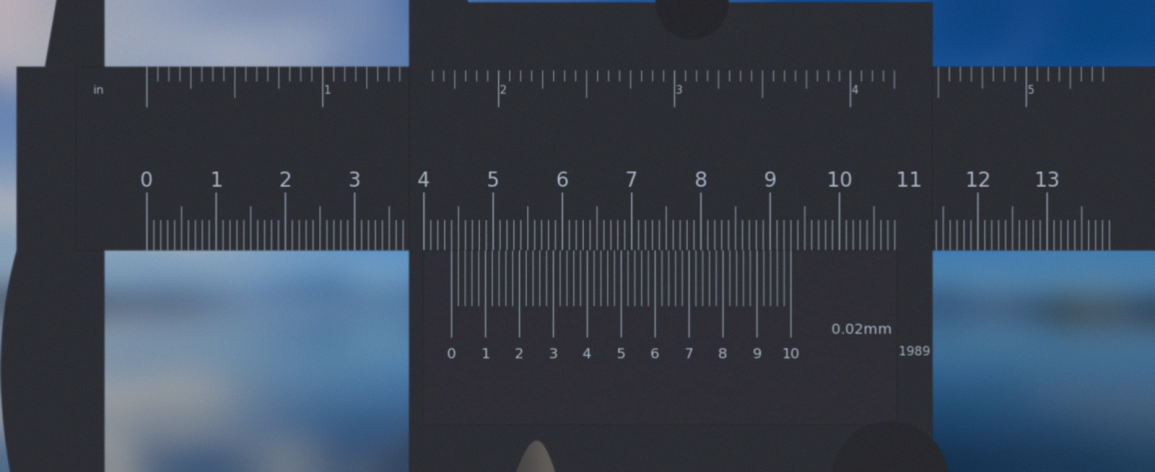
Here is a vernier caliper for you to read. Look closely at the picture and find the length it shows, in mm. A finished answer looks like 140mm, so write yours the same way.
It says 44.0mm
